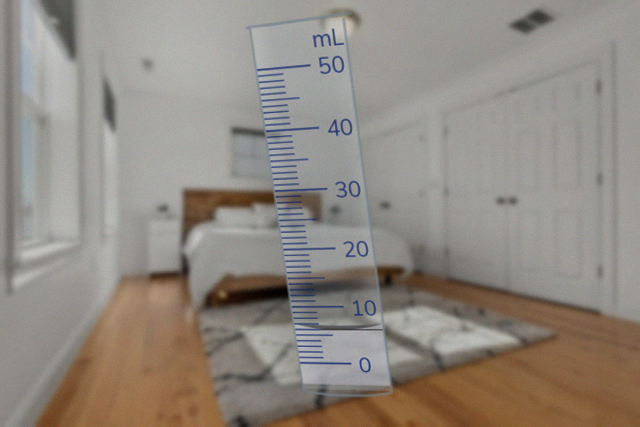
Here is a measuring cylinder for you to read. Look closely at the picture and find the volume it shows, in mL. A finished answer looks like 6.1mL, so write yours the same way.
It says 6mL
